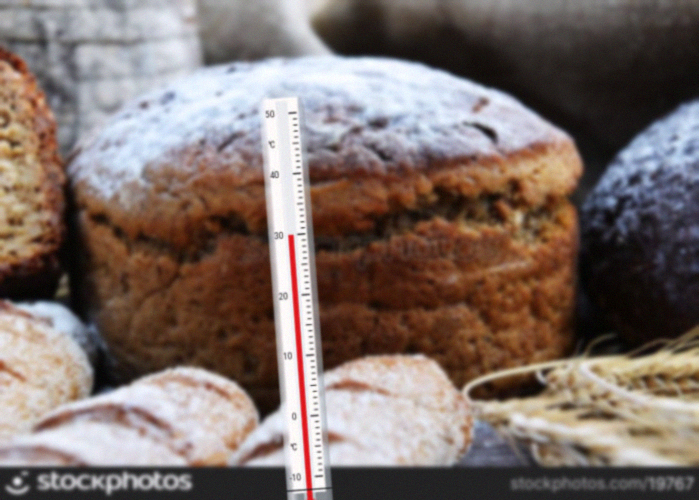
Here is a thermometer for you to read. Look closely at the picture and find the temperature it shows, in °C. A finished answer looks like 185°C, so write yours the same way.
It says 30°C
